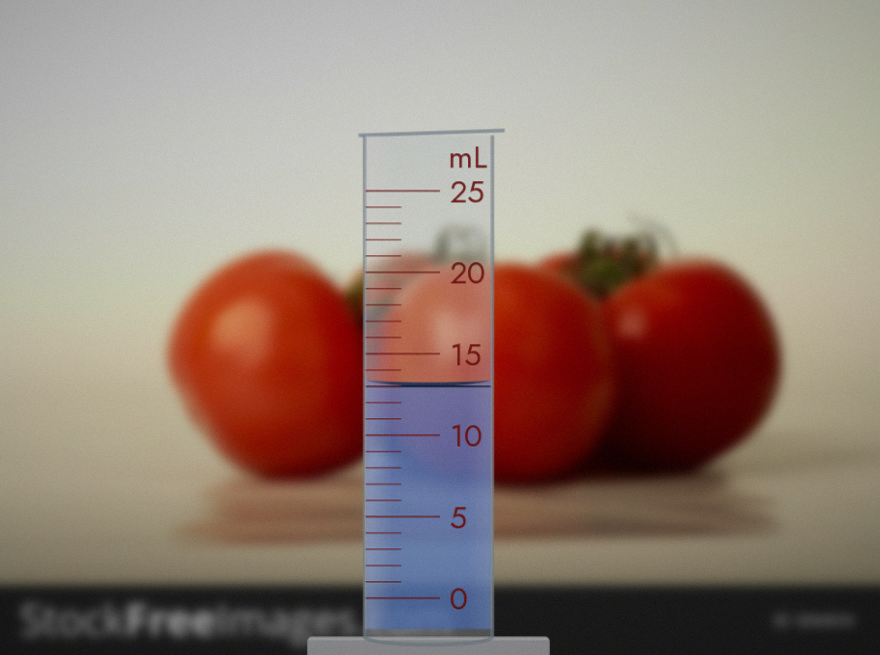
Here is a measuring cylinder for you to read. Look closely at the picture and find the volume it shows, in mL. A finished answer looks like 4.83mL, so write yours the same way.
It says 13mL
